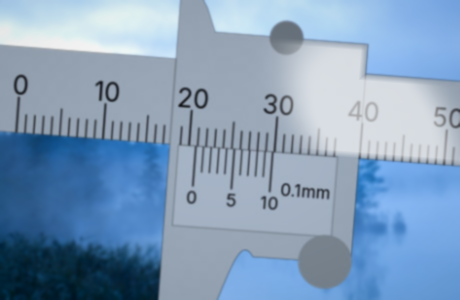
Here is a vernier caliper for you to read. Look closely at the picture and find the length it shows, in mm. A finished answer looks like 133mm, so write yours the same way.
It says 20.8mm
